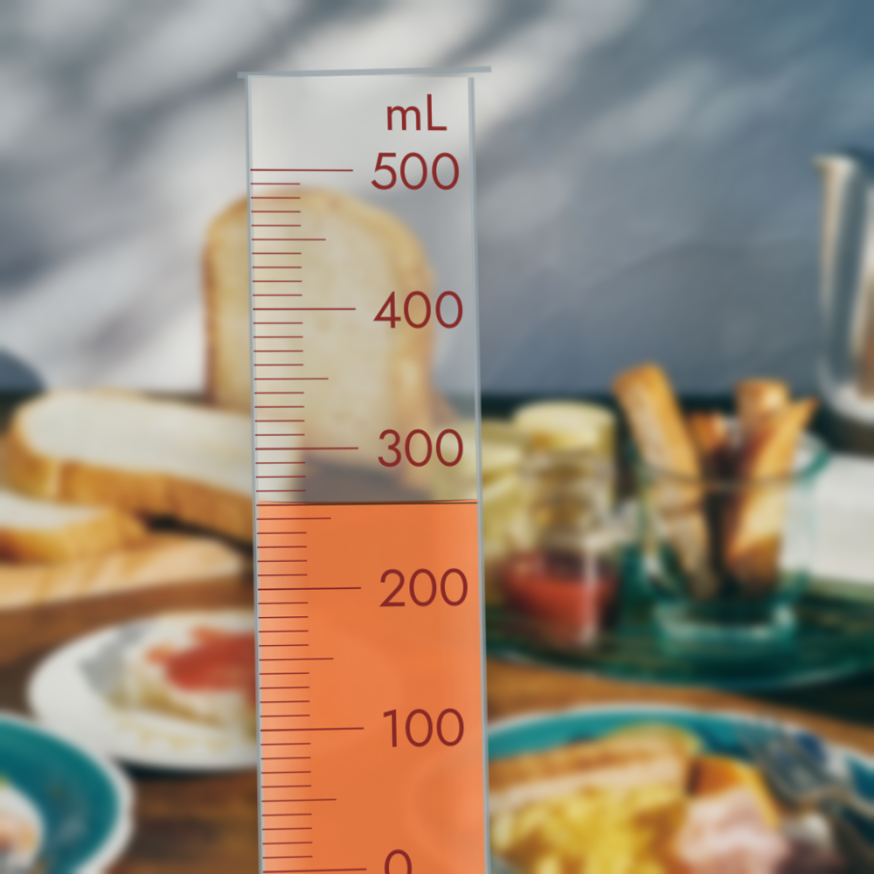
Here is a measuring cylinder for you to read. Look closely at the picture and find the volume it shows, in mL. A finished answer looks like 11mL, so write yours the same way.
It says 260mL
